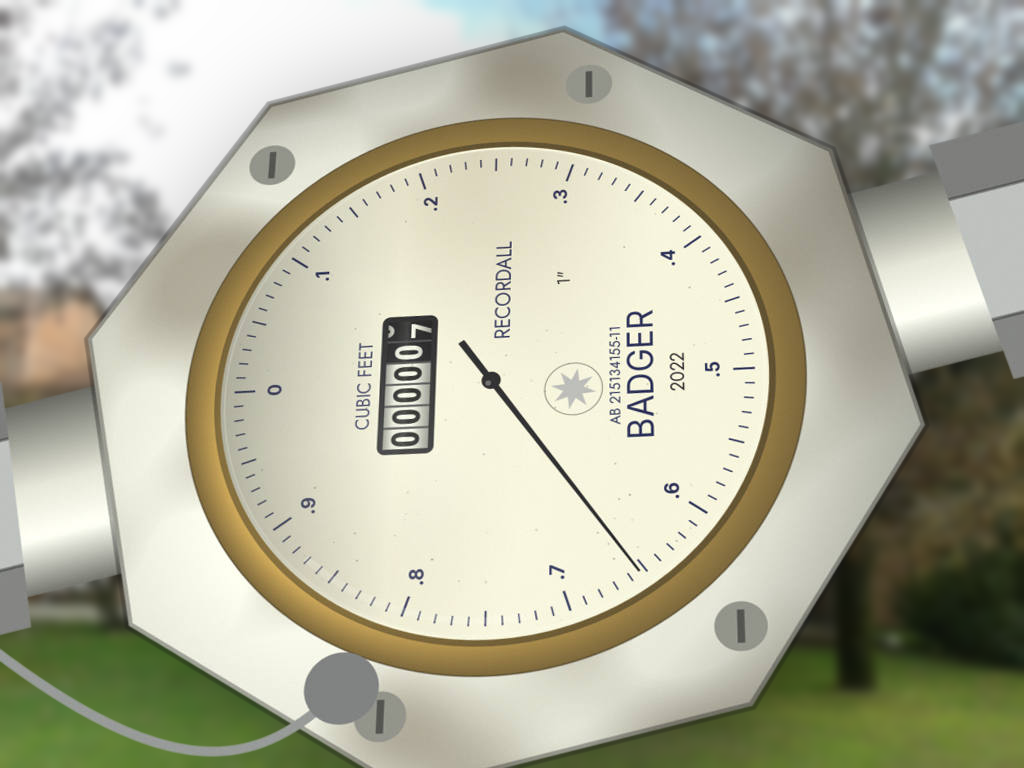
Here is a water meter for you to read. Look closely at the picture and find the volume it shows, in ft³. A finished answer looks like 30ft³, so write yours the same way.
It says 6.65ft³
